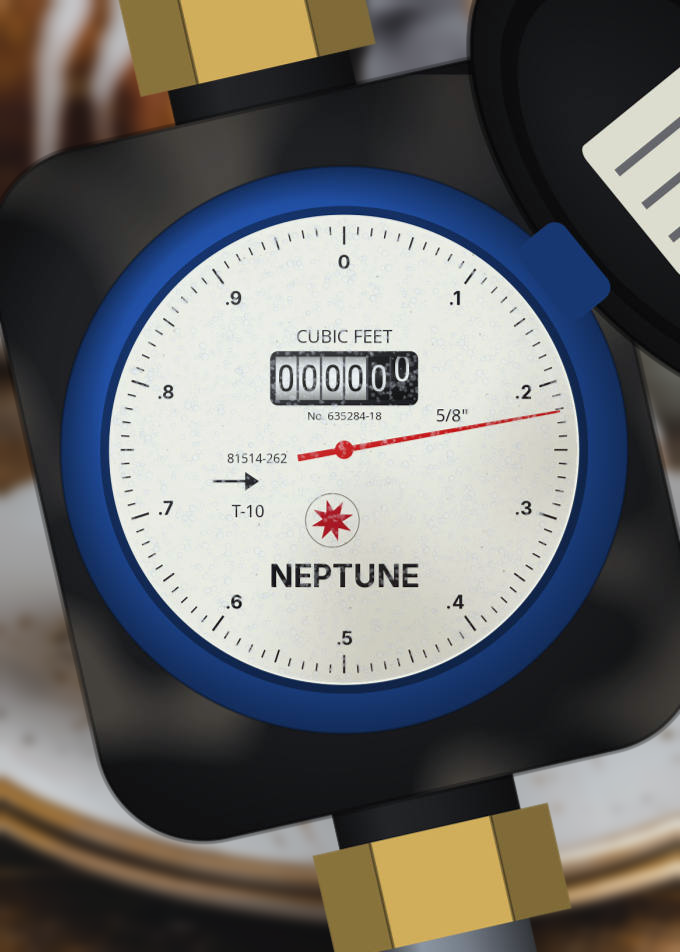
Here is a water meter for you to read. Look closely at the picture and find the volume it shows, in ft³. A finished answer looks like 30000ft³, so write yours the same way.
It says 0.22ft³
